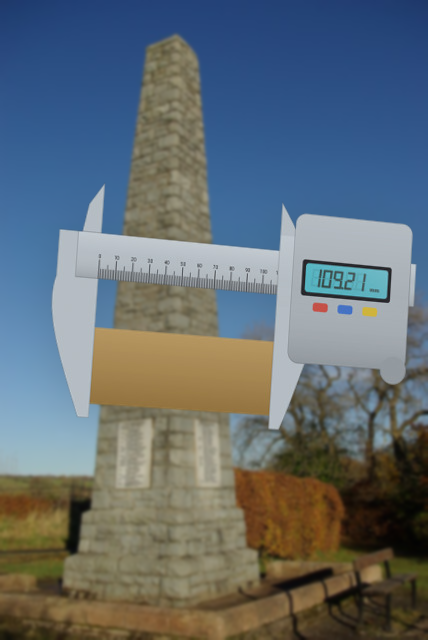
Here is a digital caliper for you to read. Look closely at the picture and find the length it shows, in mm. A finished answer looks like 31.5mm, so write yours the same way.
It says 109.21mm
